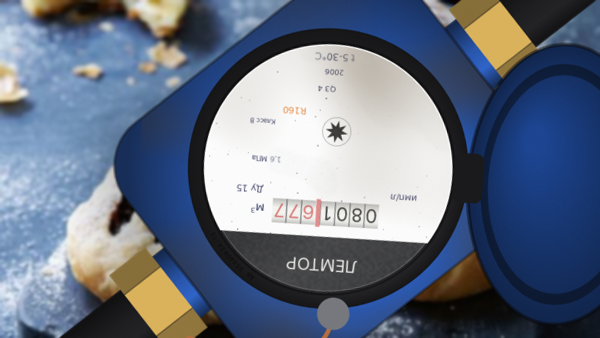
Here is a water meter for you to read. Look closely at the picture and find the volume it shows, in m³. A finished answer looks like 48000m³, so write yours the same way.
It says 801.677m³
